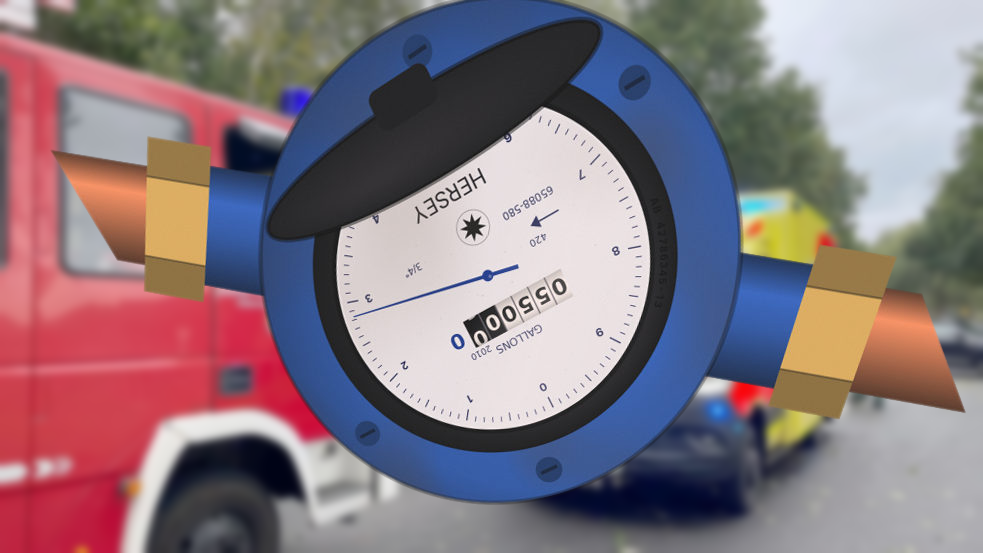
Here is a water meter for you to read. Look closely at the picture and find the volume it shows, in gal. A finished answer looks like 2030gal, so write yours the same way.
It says 550002.8gal
